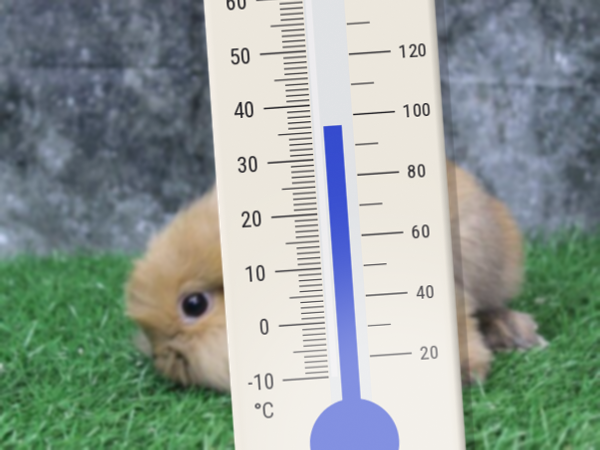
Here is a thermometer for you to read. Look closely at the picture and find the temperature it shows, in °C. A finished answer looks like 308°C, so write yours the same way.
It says 36°C
